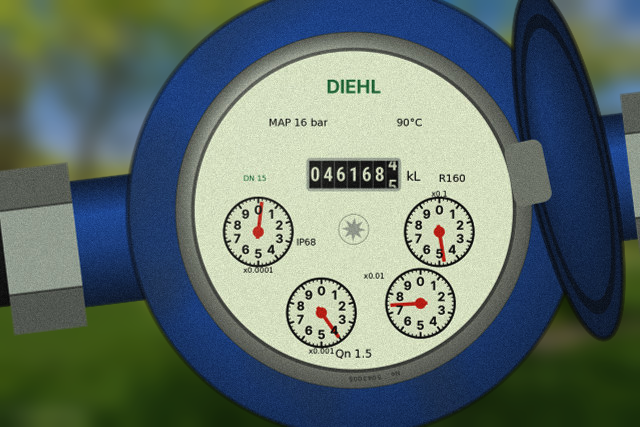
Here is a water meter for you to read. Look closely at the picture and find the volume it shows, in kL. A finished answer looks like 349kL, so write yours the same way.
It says 461684.4740kL
